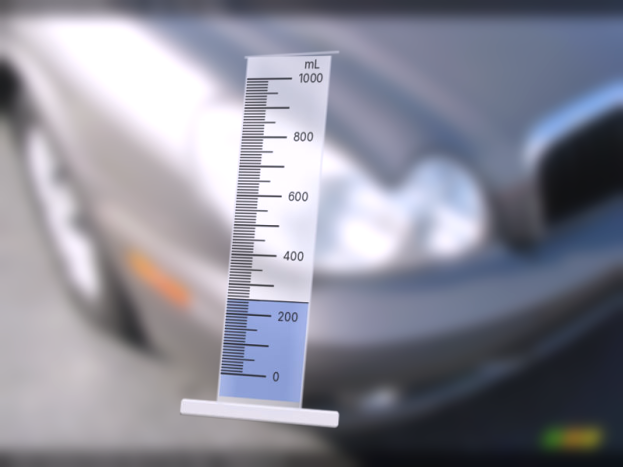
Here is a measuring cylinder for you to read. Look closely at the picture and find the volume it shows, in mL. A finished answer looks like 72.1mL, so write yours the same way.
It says 250mL
